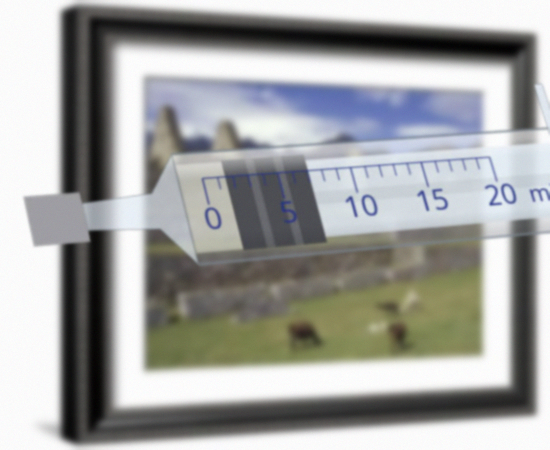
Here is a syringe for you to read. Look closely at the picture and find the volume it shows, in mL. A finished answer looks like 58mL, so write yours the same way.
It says 1.5mL
